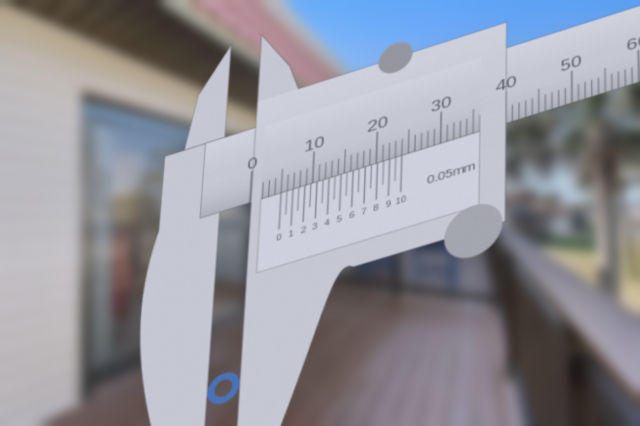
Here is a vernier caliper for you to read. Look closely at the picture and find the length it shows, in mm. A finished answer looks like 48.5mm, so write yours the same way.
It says 5.0mm
